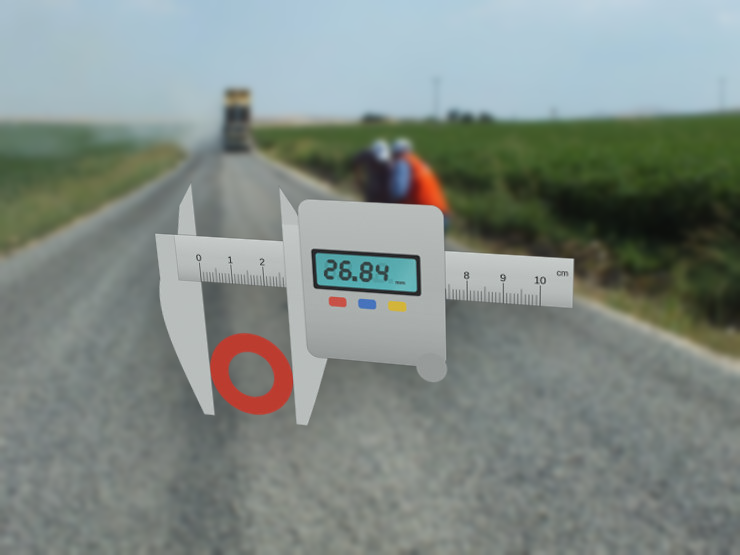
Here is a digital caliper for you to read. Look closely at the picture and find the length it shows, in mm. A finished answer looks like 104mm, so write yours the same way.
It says 26.84mm
